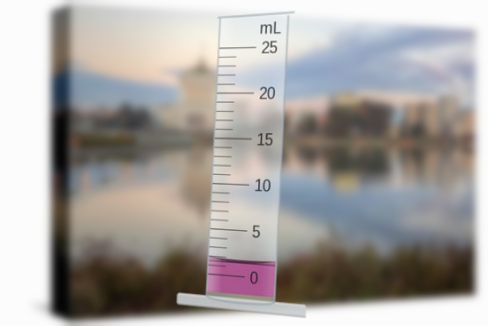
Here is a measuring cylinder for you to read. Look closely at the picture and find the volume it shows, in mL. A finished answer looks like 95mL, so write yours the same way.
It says 1.5mL
